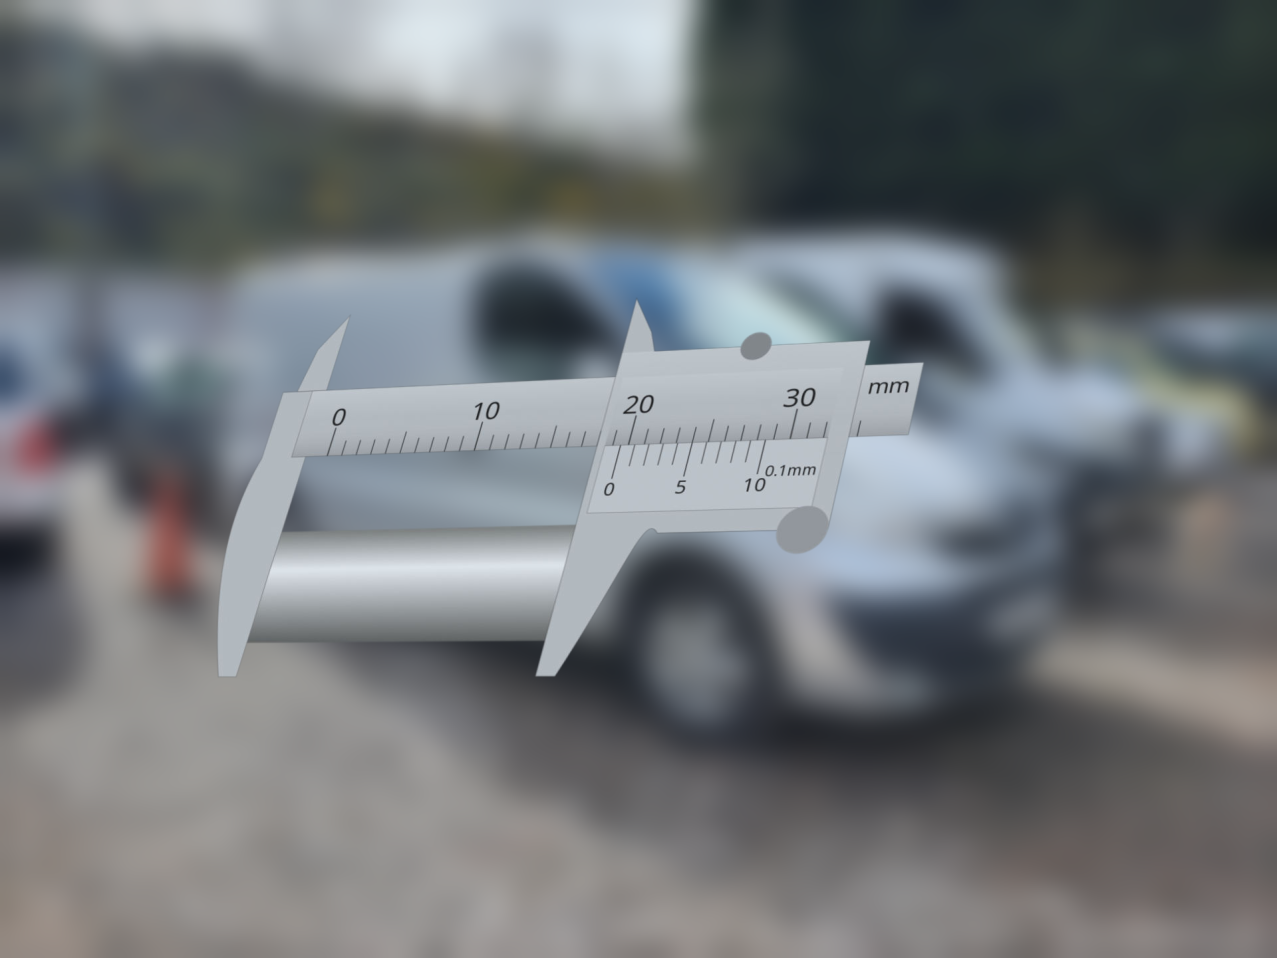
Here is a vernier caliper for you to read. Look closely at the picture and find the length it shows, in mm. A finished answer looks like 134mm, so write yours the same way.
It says 19.5mm
